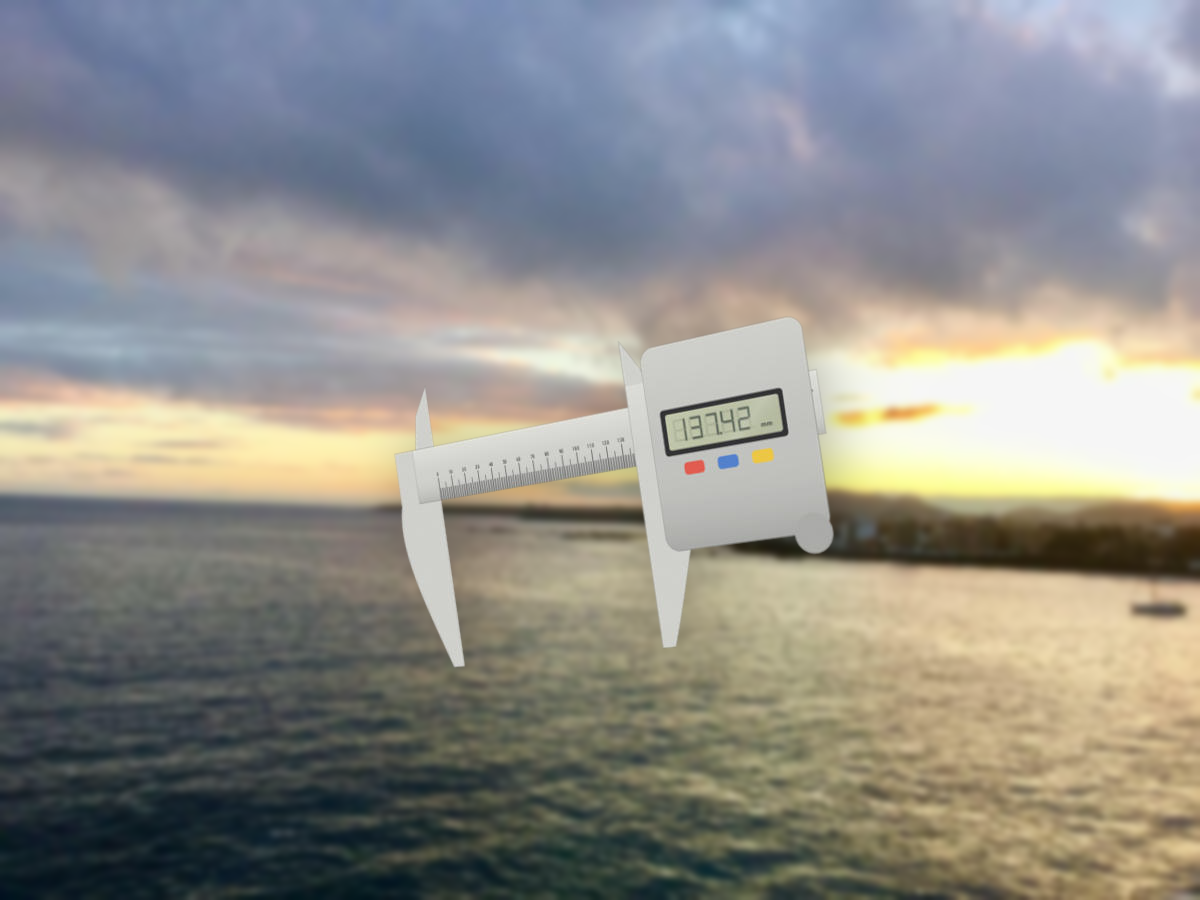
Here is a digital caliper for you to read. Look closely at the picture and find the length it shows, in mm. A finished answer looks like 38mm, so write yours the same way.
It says 137.42mm
